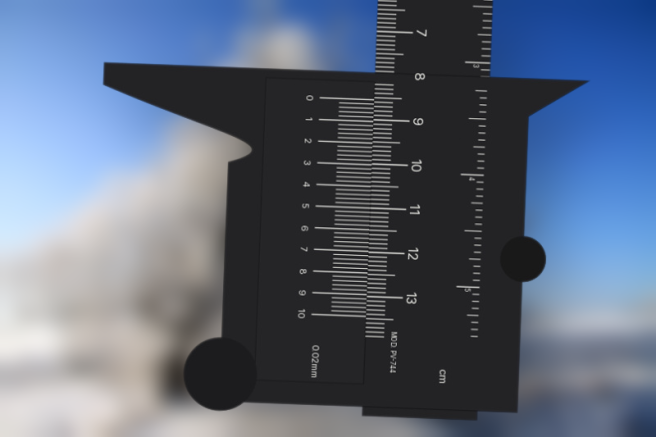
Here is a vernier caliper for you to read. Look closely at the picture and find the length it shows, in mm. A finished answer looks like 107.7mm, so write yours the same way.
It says 85.5mm
